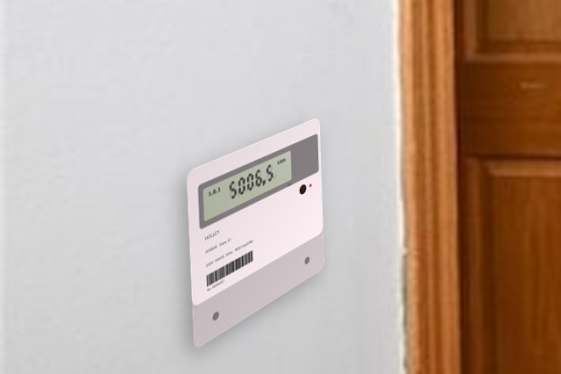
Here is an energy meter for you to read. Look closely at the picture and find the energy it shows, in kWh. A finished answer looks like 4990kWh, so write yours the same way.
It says 5006.5kWh
